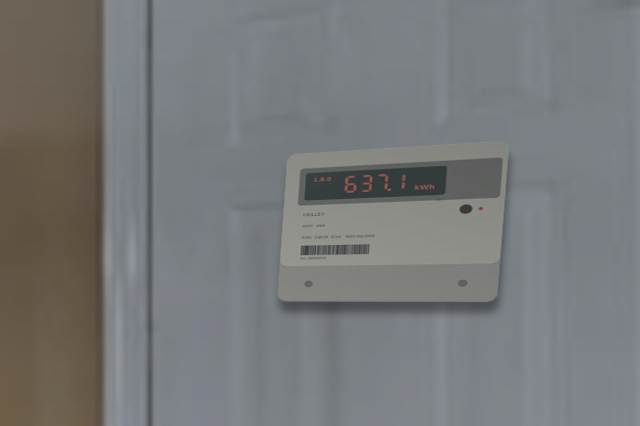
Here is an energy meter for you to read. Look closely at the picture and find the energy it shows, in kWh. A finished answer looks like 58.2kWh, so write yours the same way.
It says 637.1kWh
